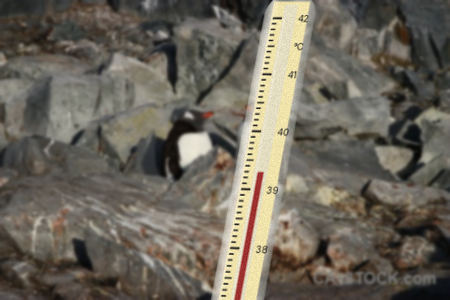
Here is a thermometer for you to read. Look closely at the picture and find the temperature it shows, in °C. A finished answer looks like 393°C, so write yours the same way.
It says 39.3°C
